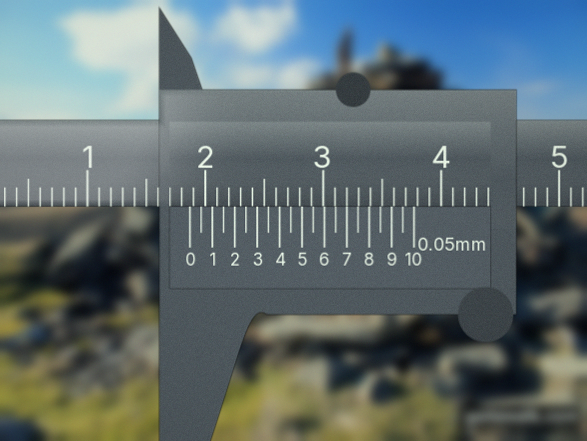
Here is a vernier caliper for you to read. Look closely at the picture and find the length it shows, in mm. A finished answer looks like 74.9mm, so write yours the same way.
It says 18.7mm
